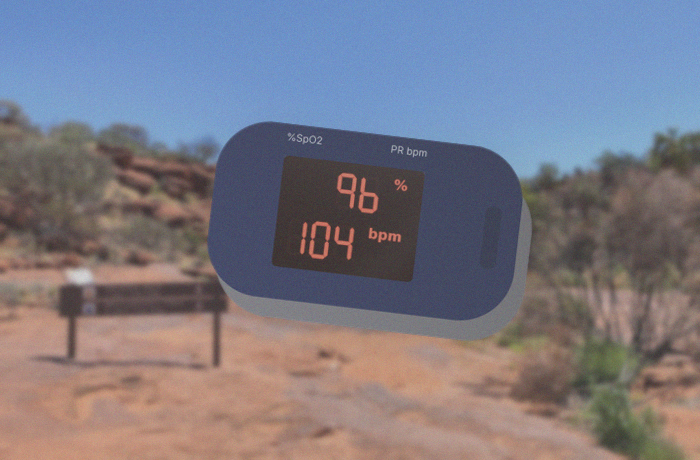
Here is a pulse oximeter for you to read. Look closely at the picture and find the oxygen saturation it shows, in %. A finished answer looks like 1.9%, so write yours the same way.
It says 96%
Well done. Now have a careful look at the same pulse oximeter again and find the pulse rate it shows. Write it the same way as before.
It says 104bpm
